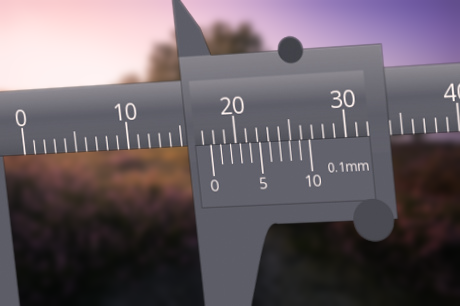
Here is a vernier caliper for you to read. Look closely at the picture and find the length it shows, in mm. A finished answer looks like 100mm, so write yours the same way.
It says 17.7mm
